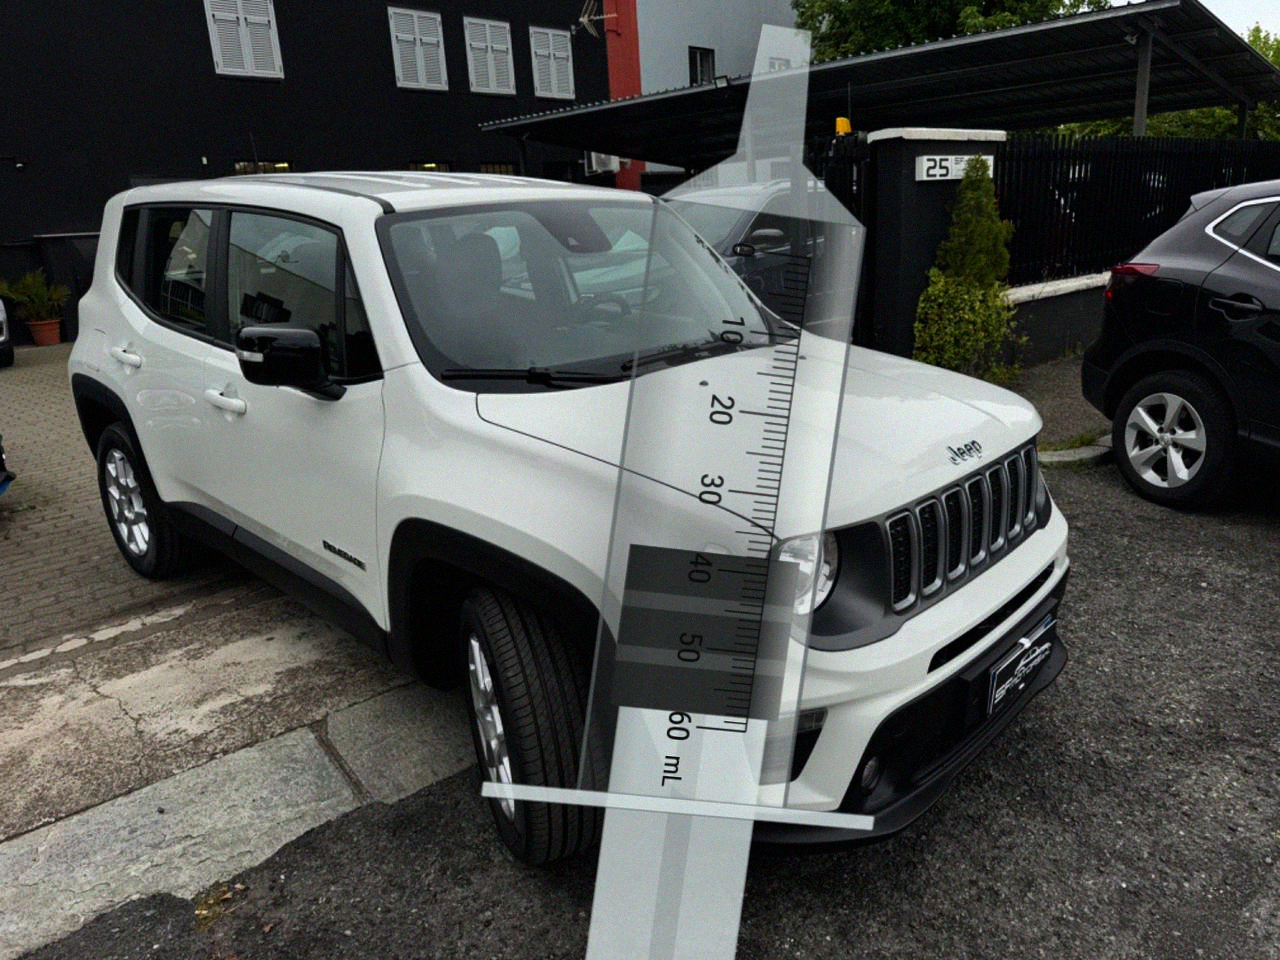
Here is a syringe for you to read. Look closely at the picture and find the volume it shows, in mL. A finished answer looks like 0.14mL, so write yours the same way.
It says 38mL
